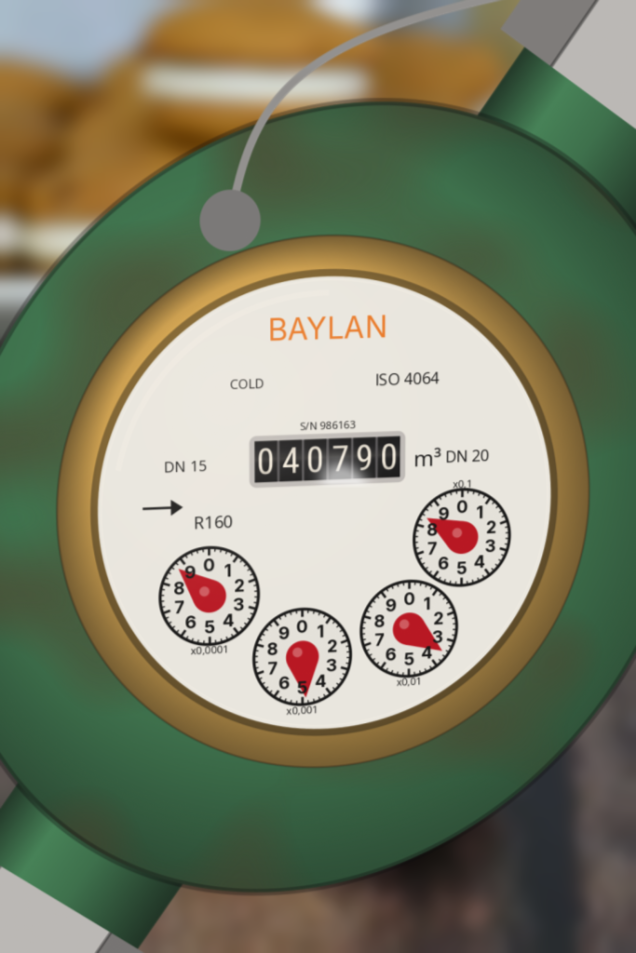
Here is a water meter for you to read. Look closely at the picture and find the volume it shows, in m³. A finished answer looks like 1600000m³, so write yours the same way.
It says 40790.8348m³
